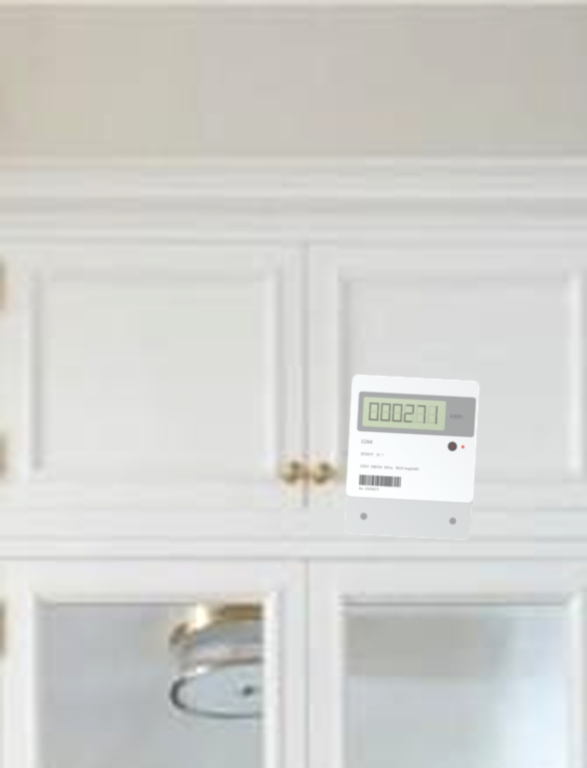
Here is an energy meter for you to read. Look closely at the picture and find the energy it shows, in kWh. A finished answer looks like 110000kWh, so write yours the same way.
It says 271kWh
